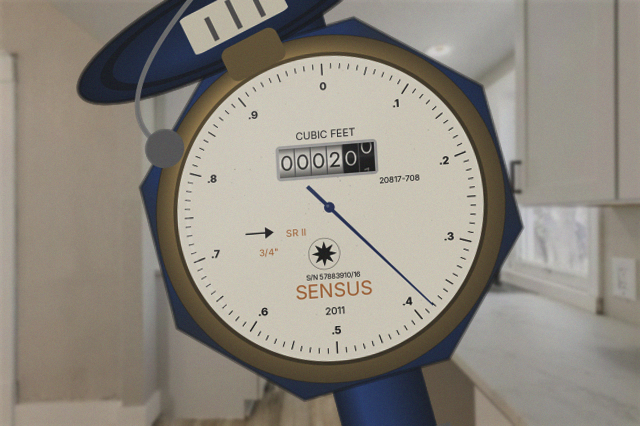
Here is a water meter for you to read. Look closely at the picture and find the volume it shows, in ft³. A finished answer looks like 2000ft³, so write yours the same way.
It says 200.38ft³
